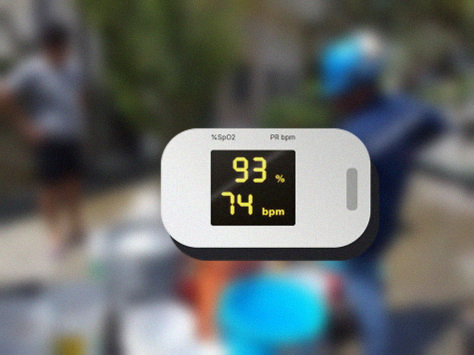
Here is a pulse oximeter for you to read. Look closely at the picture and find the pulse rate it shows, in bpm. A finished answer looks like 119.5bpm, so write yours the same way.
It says 74bpm
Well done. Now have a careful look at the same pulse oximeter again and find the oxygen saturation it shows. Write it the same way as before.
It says 93%
